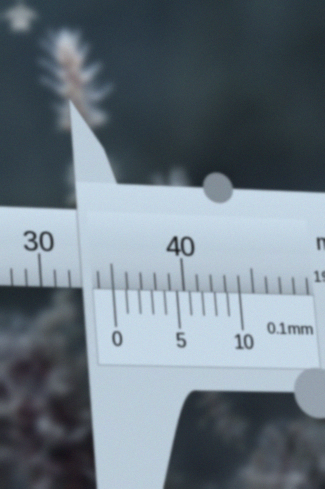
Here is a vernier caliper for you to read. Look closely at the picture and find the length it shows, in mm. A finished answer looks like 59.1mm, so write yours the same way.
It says 35.0mm
